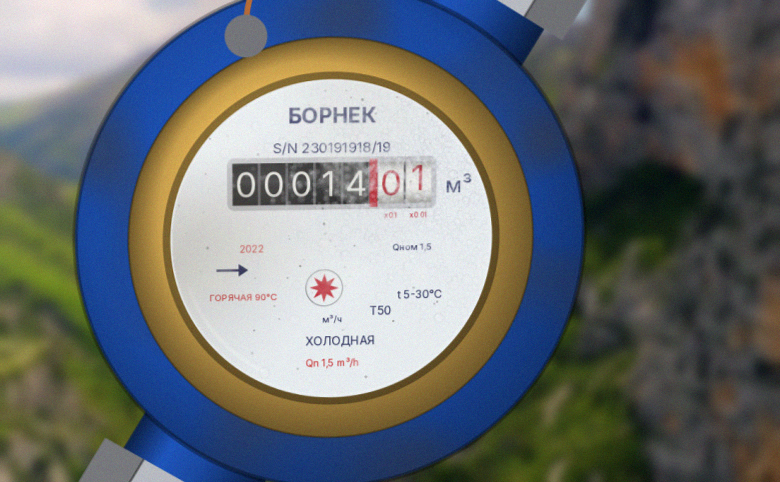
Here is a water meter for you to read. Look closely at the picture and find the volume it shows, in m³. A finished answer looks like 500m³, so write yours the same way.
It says 14.01m³
